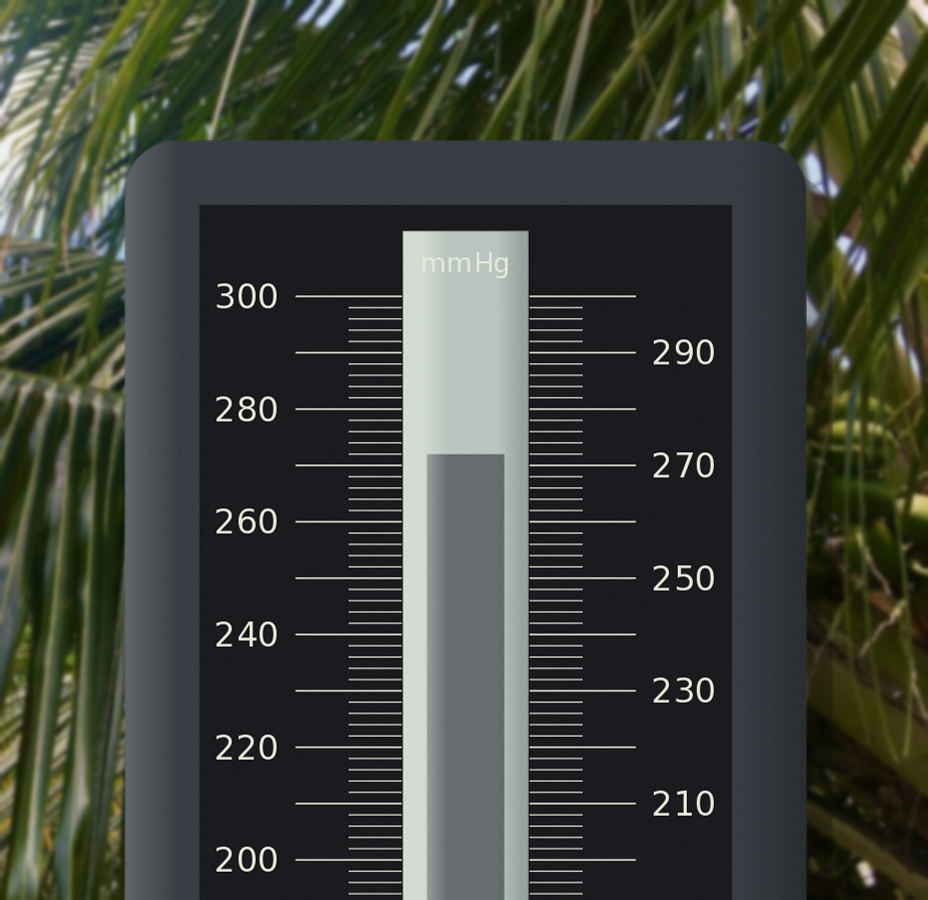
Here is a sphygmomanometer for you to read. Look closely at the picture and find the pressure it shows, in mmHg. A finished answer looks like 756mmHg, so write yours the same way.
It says 272mmHg
